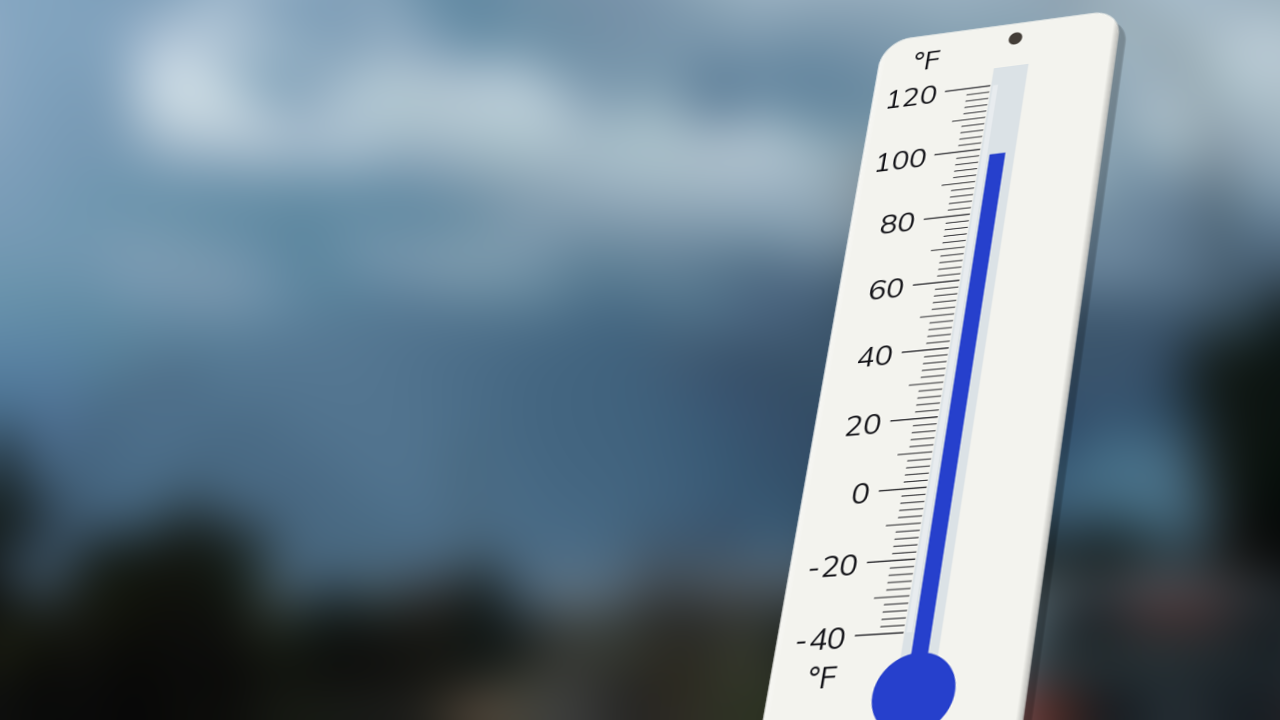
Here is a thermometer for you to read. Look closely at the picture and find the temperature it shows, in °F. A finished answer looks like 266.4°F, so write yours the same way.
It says 98°F
